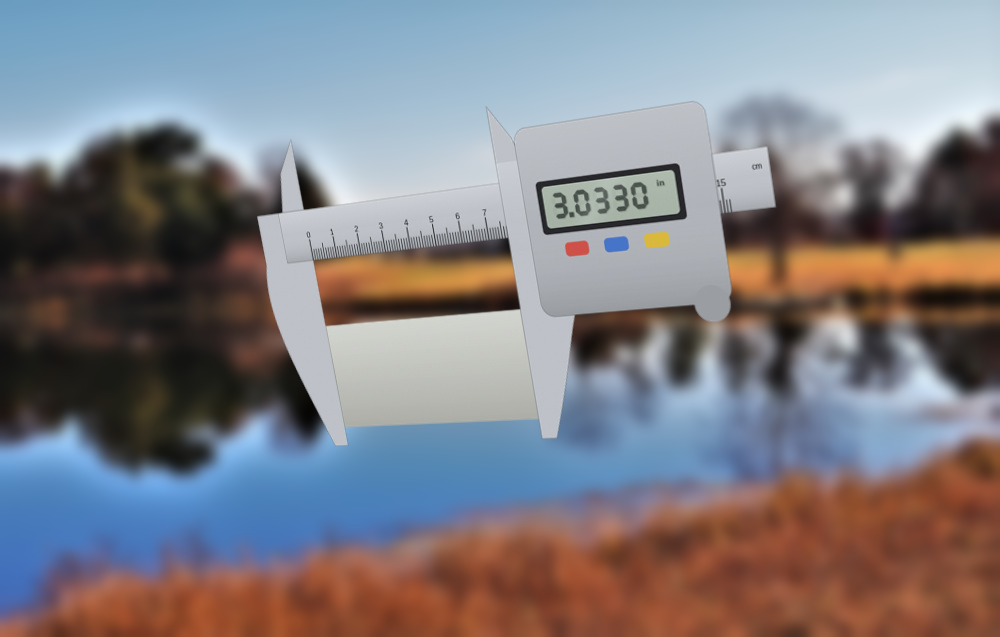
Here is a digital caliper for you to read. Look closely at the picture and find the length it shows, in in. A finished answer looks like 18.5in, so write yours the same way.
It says 3.0330in
